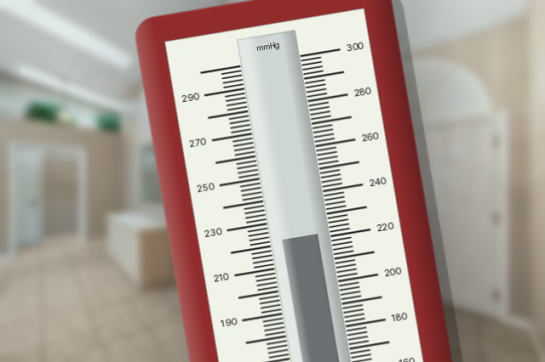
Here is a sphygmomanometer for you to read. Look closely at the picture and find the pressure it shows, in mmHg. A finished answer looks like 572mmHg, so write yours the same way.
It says 222mmHg
